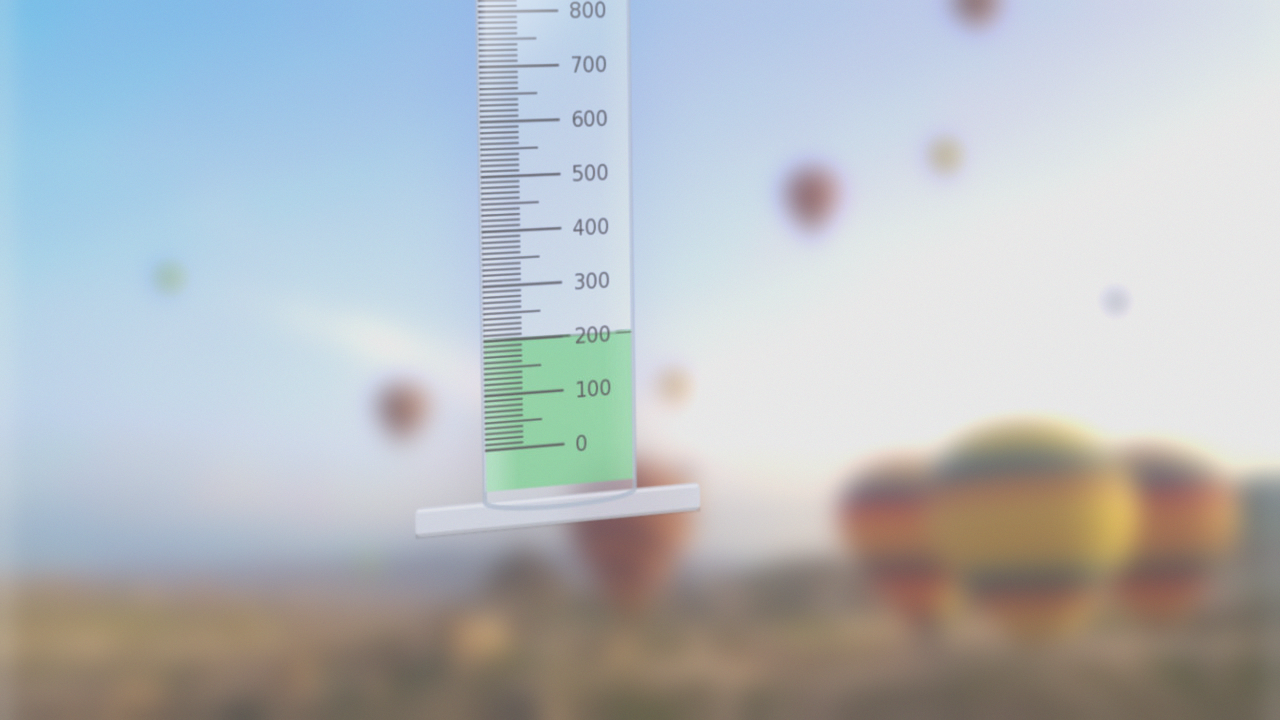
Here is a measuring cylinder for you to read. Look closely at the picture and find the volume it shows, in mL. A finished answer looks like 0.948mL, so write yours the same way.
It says 200mL
